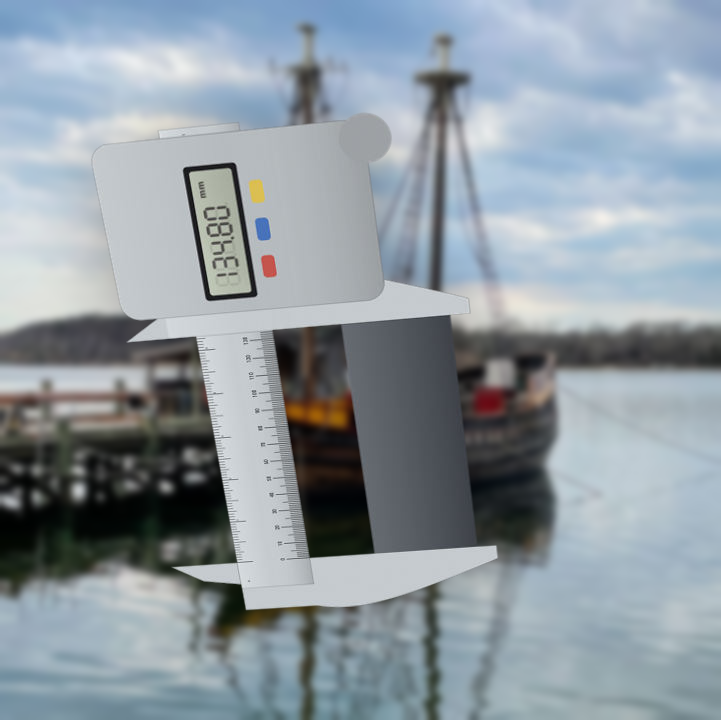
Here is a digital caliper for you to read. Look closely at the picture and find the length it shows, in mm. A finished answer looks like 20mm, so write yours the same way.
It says 134.80mm
